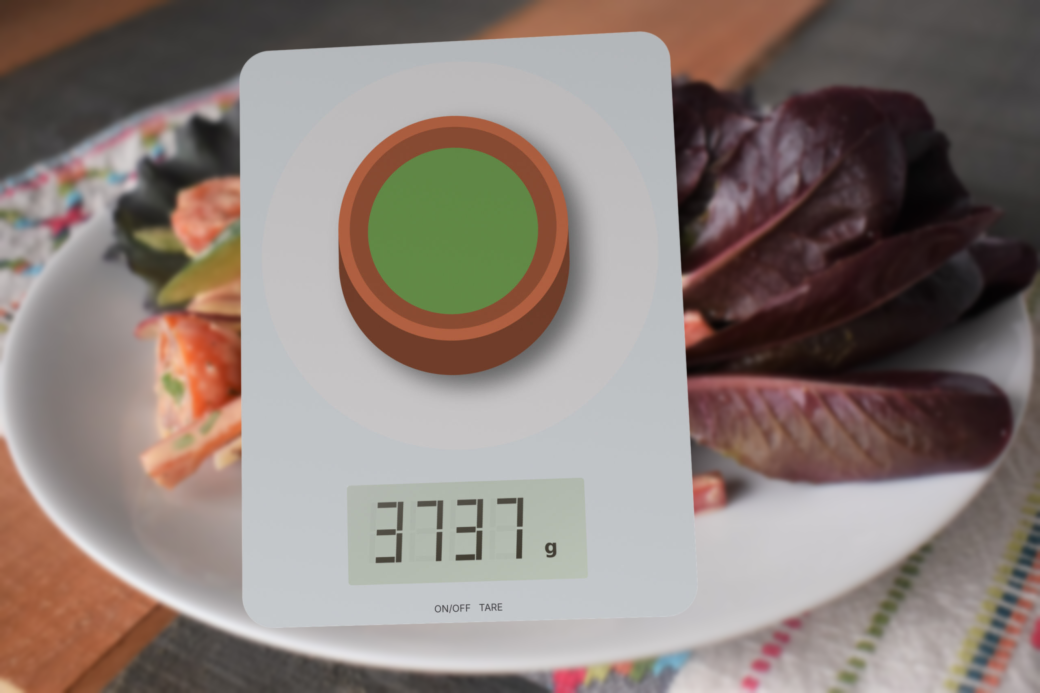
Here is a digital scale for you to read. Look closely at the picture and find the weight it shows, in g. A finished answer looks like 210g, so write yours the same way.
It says 3737g
